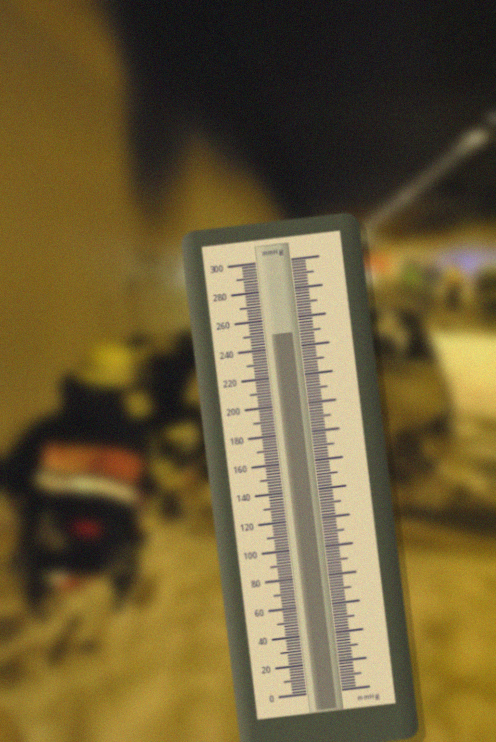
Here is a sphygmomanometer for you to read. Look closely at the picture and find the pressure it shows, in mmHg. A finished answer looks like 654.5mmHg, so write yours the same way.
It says 250mmHg
